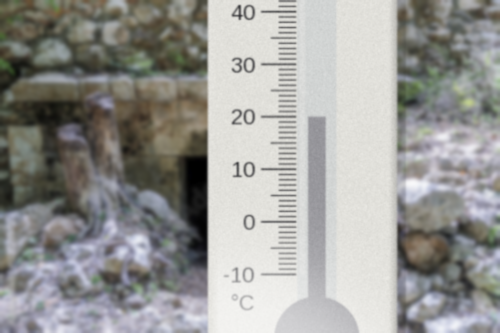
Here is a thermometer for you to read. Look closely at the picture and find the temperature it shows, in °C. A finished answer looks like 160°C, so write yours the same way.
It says 20°C
